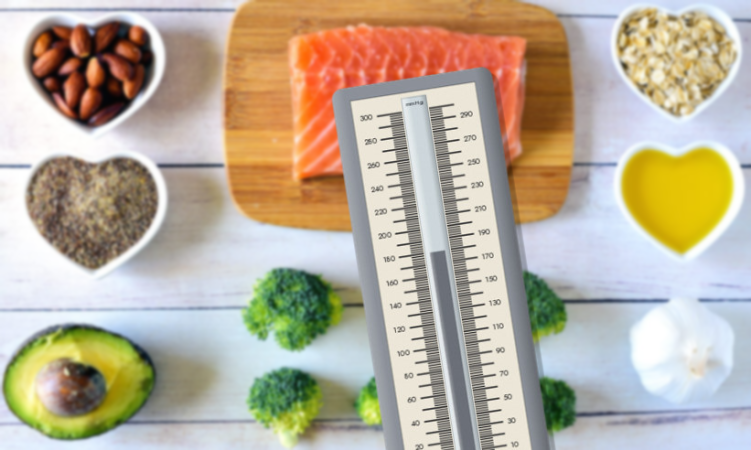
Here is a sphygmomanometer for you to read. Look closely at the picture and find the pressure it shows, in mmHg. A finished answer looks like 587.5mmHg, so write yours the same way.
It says 180mmHg
